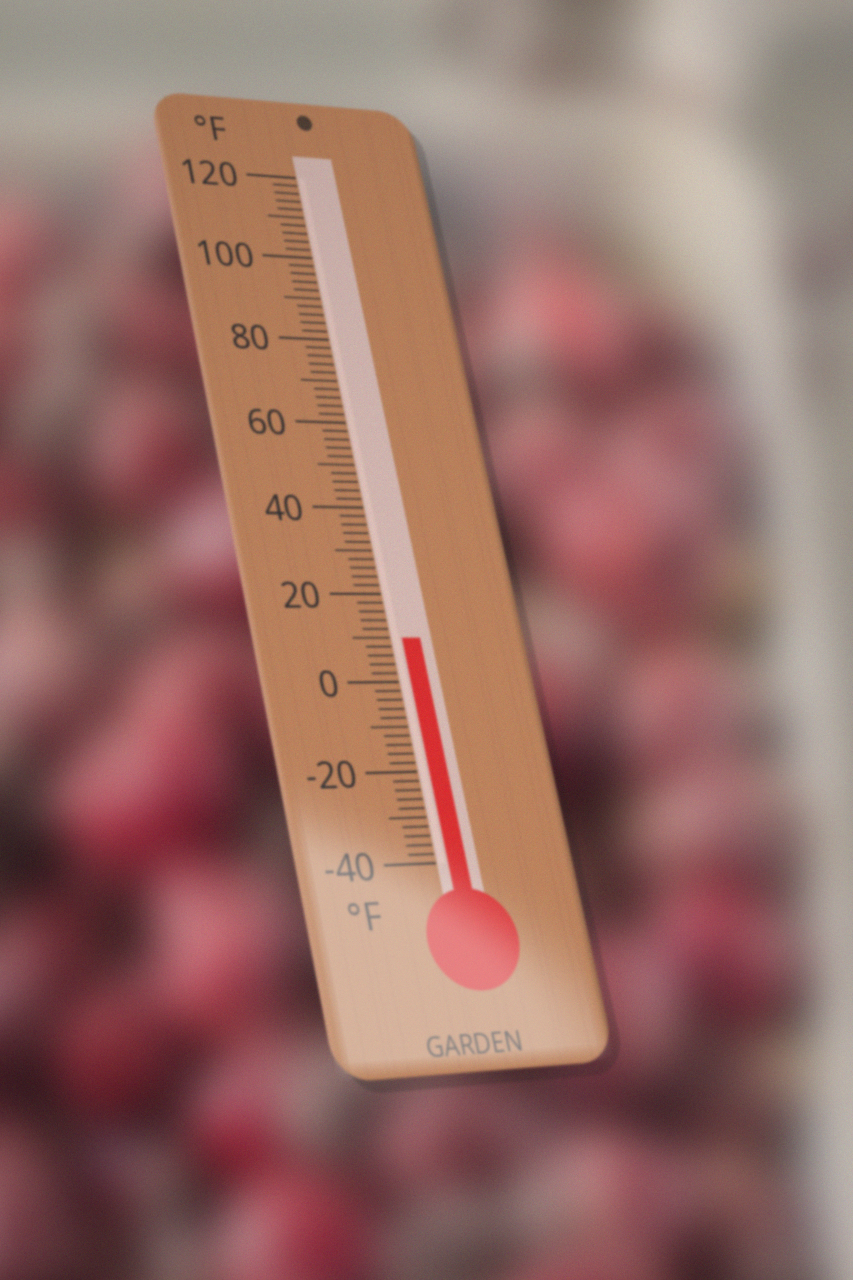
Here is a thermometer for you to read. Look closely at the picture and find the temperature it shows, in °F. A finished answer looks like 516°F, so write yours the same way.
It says 10°F
